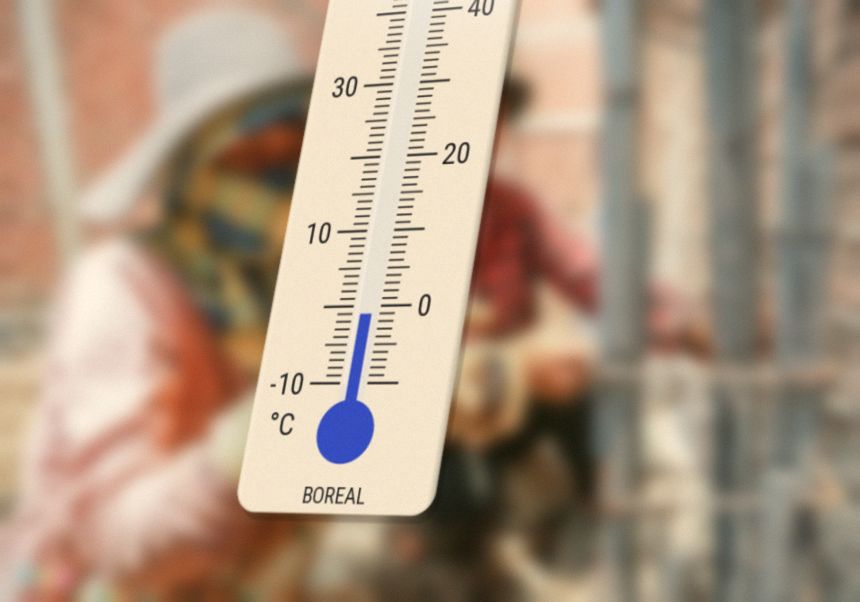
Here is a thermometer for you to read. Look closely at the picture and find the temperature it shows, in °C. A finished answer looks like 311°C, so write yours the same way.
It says -1°C
